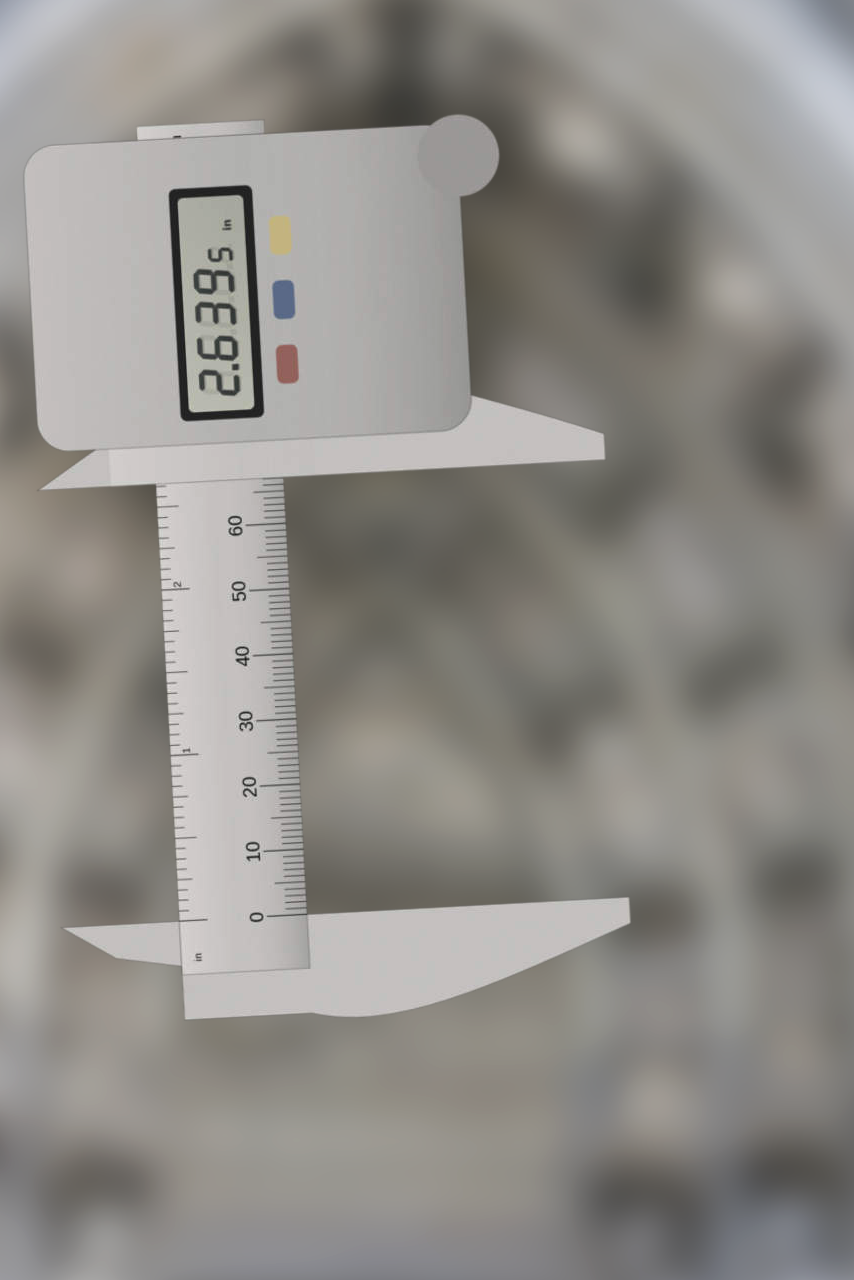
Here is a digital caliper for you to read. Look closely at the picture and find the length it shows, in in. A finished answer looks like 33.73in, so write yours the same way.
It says 2.6395in
